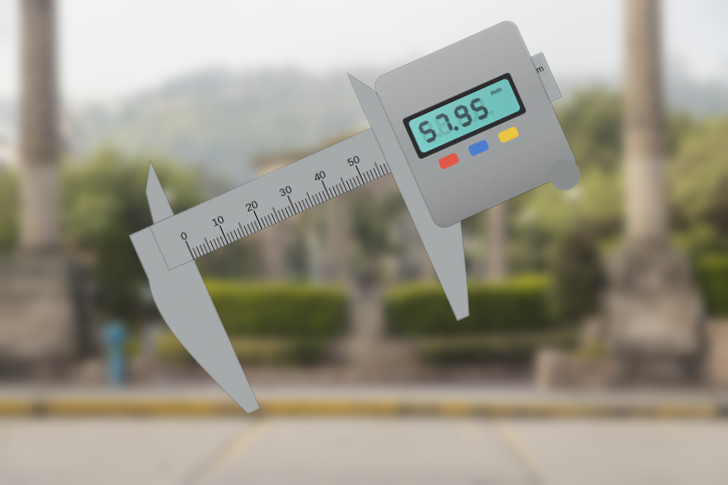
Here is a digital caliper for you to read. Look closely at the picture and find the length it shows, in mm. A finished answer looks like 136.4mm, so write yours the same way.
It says 57.95mm
